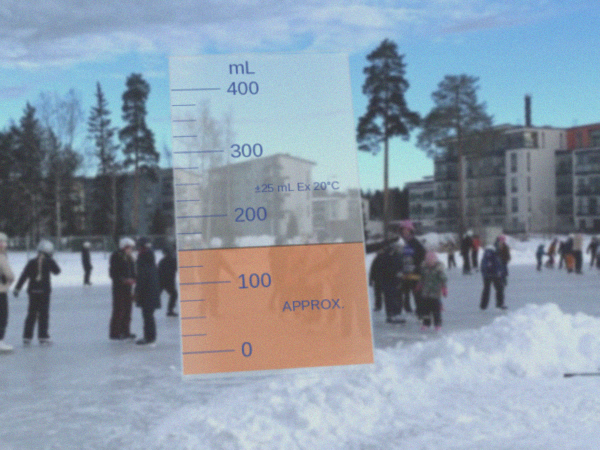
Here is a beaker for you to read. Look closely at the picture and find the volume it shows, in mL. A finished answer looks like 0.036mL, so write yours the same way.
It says 150mL
